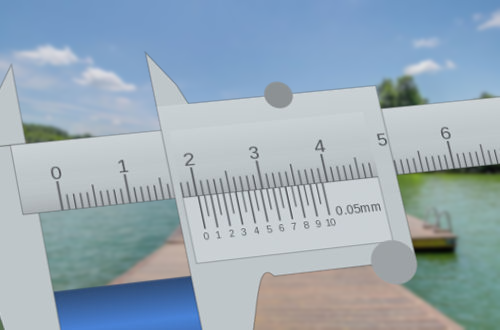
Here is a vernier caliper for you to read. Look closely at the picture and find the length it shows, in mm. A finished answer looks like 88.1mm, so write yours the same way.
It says 20.2mm
